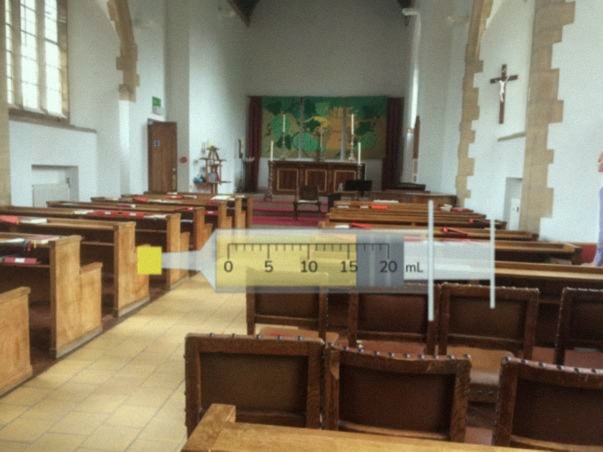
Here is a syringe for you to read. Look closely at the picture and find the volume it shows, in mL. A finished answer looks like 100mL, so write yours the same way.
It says 16mL
